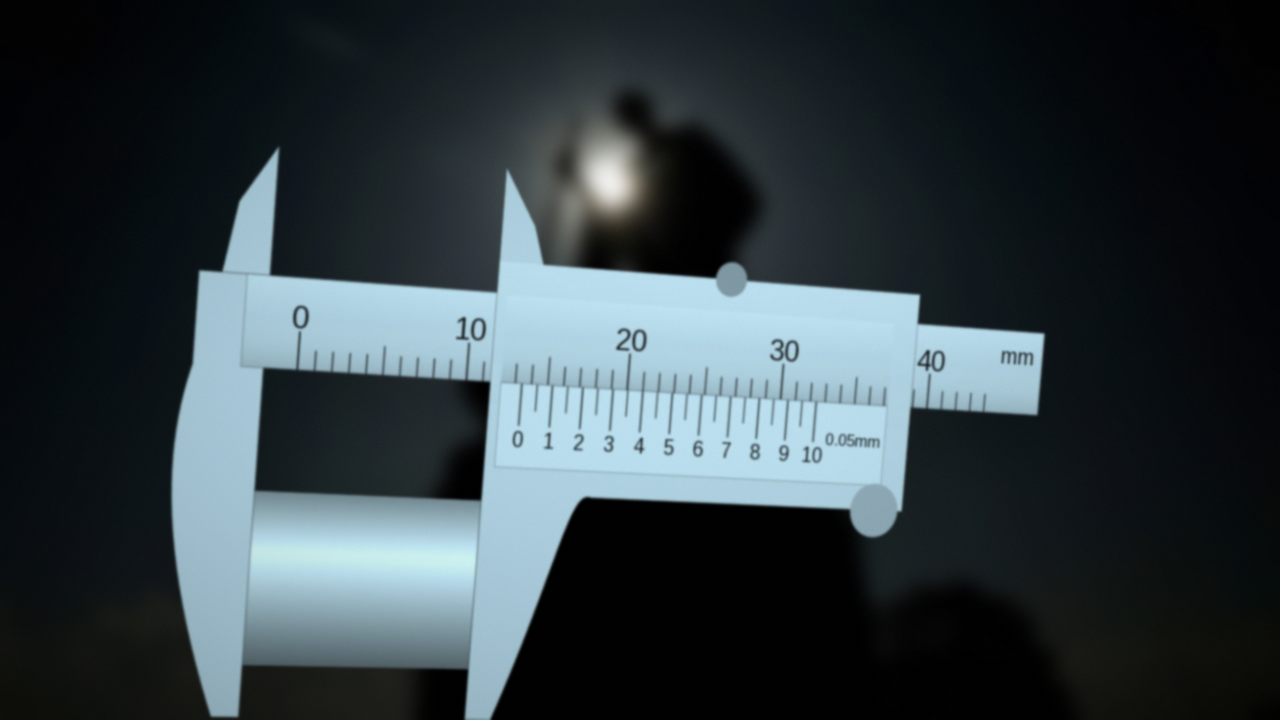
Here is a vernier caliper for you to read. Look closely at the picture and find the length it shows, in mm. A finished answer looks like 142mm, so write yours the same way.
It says 13.4mm
